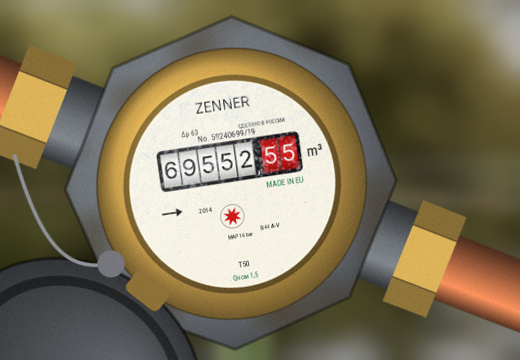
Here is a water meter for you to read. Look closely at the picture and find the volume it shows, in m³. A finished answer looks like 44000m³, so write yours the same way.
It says 69552.55m³
